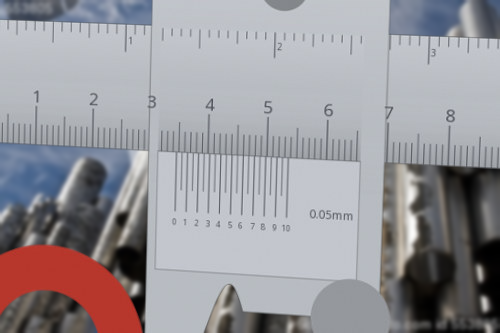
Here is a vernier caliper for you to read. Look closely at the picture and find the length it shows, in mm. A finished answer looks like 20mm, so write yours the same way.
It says 34.6mm
